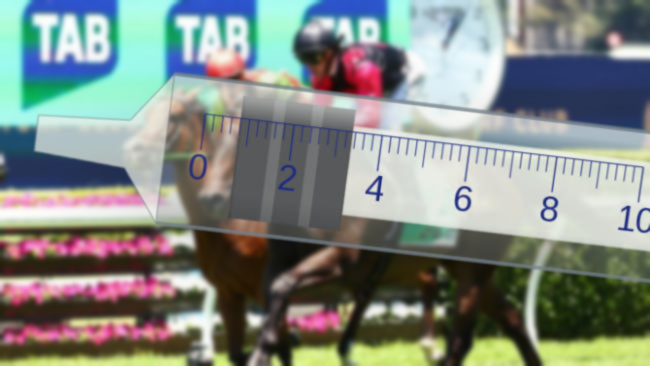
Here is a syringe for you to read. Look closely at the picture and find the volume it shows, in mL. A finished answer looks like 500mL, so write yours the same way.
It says 0.8mL
